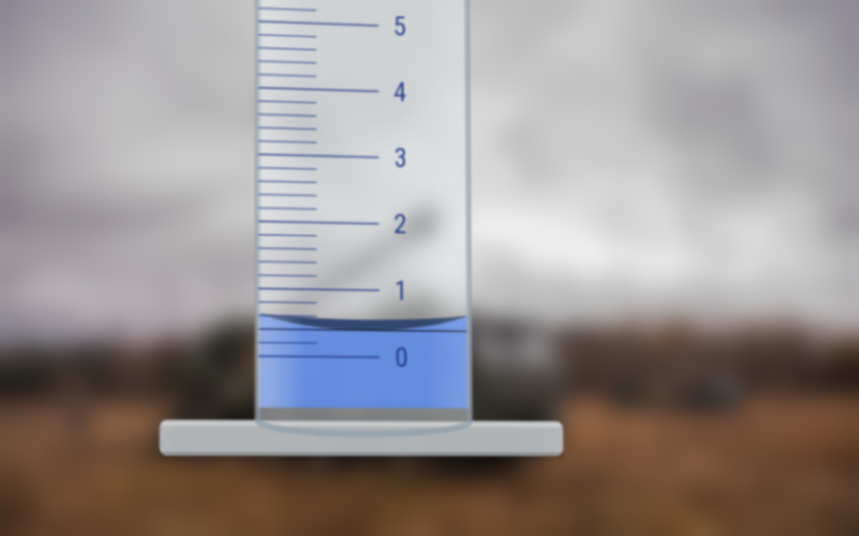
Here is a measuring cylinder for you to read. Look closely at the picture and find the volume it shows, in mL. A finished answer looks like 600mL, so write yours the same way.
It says 0.4mL
